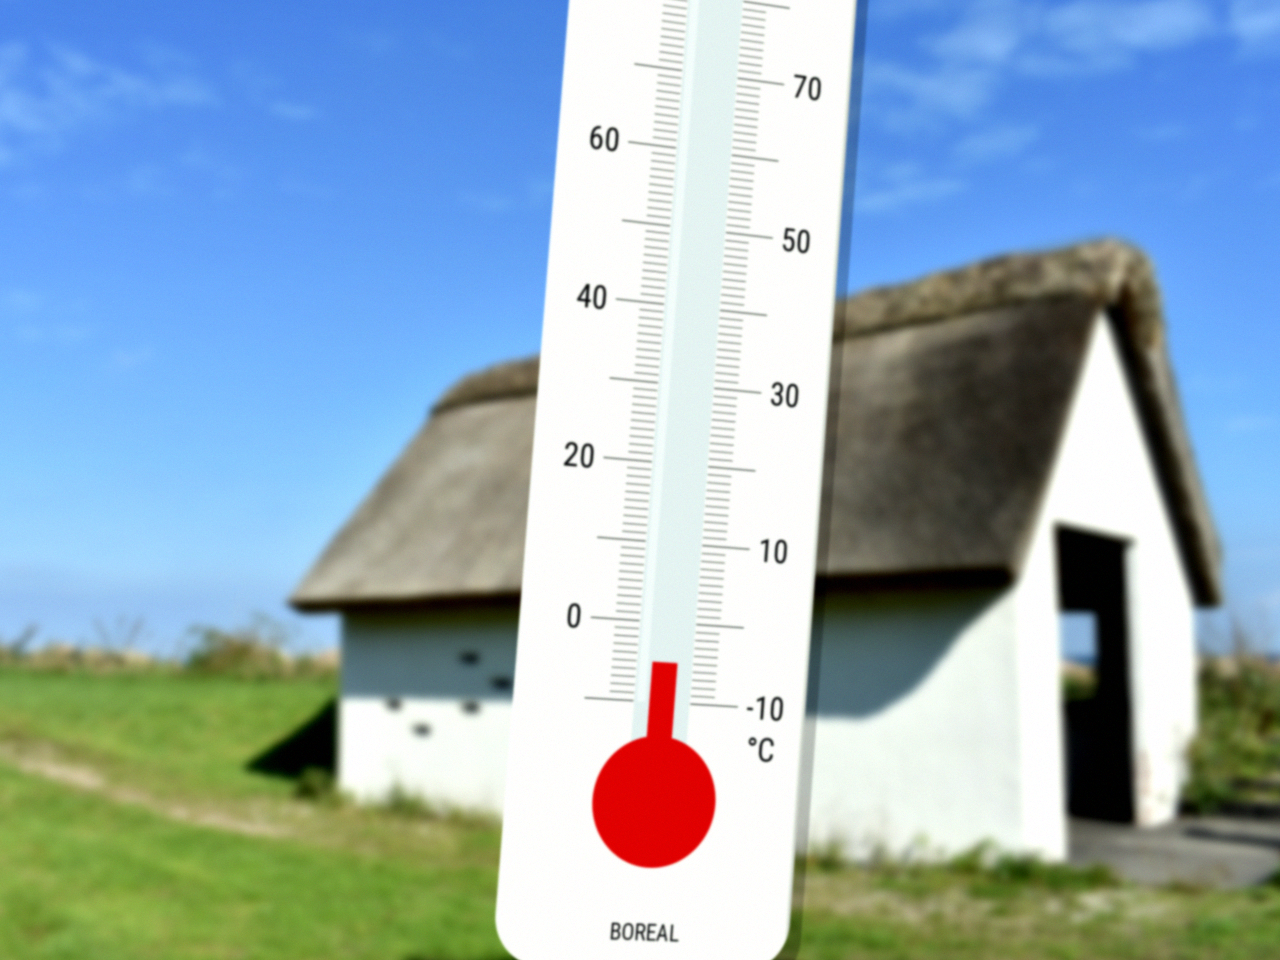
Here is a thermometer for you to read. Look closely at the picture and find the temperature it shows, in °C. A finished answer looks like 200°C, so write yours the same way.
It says -5°C
